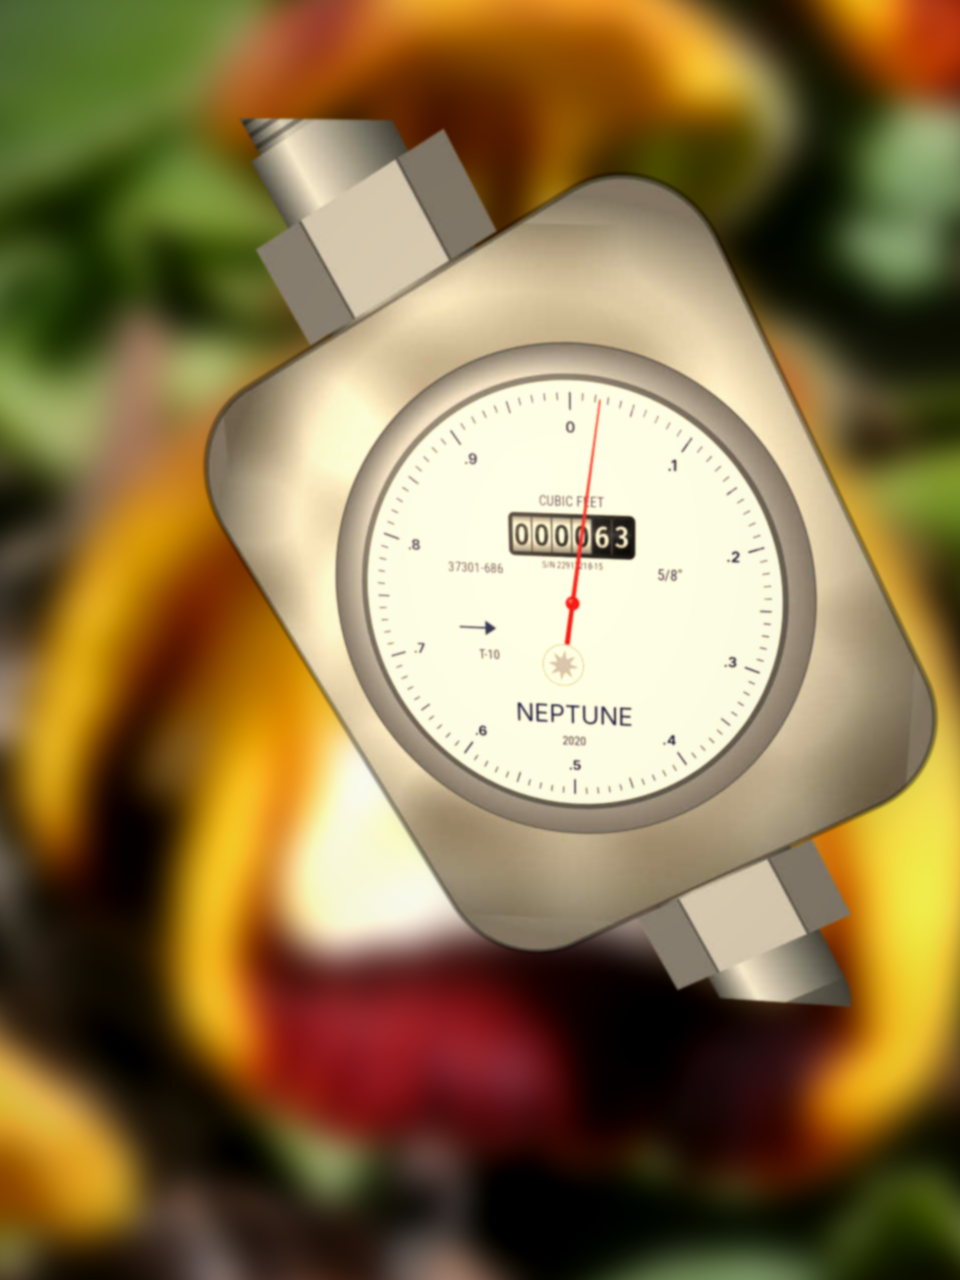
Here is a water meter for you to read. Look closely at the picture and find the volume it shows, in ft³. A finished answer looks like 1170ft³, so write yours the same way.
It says 63.02ft³
